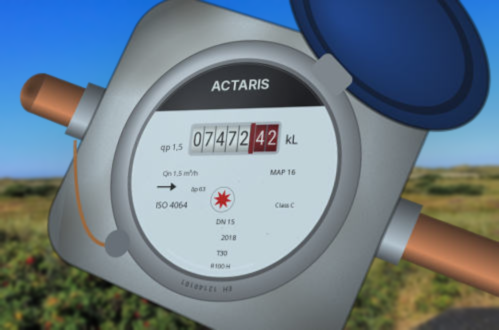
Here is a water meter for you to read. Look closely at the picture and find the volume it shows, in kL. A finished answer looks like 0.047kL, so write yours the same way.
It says 7472.42kL
